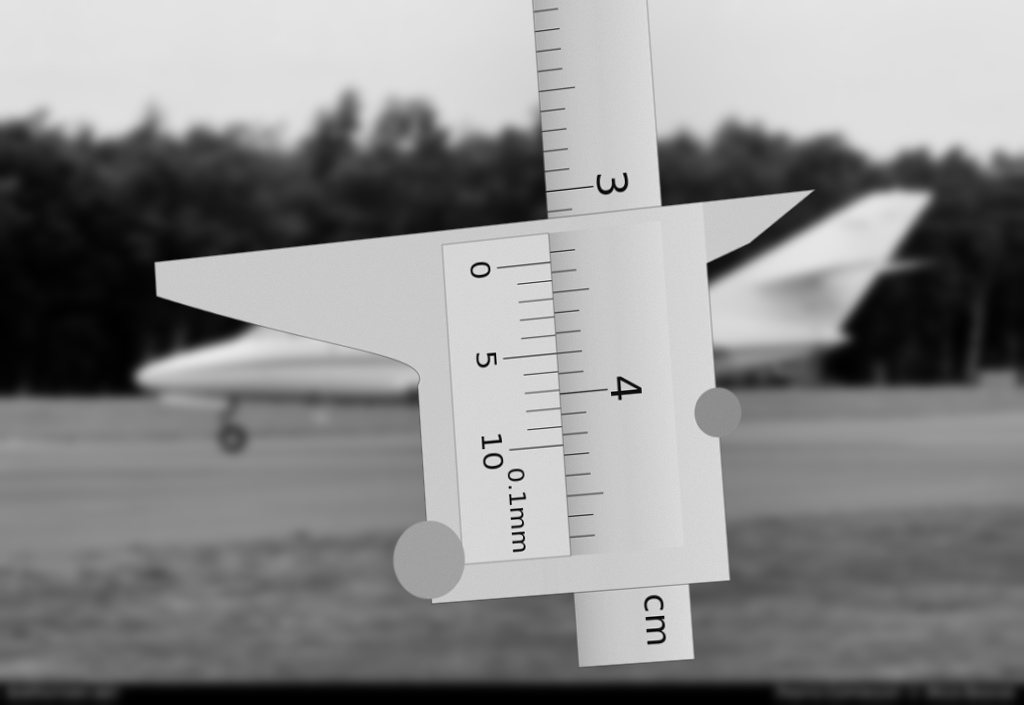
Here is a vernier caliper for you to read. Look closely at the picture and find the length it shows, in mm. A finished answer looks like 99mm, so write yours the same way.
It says 33.5mm
